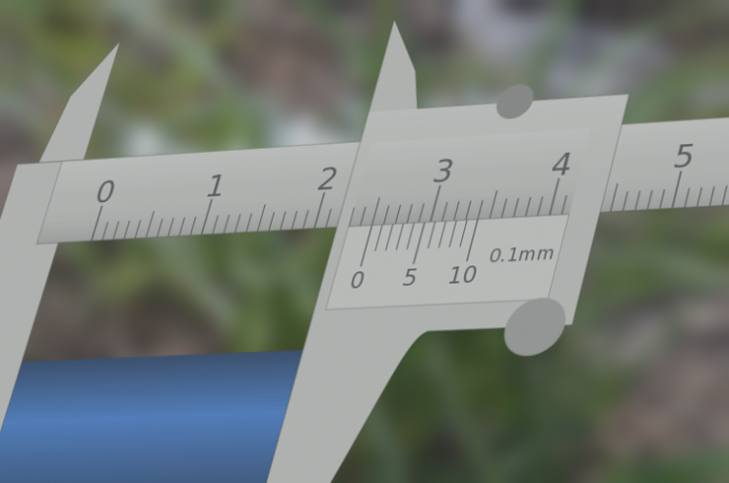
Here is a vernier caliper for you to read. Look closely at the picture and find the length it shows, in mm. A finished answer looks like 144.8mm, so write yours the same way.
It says 25.0mm
